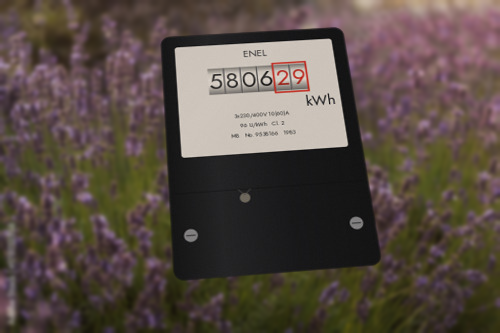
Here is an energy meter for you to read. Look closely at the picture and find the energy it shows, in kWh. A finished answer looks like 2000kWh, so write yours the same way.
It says 5806.29kWh
